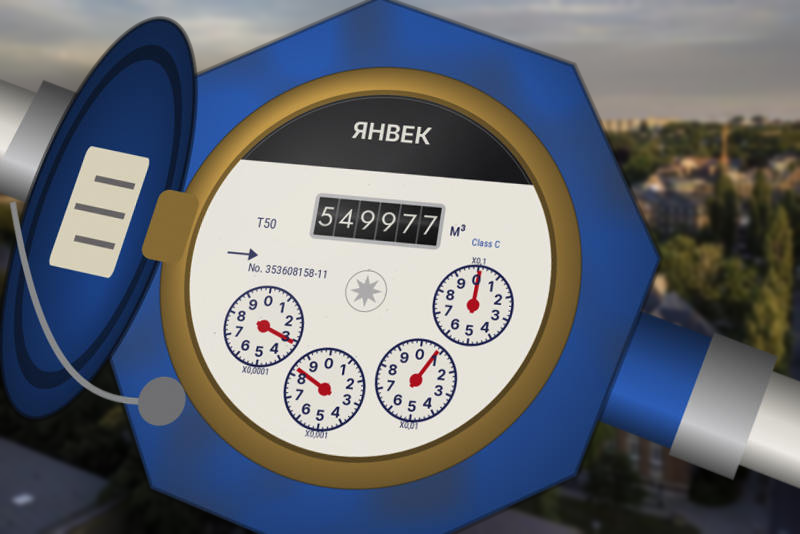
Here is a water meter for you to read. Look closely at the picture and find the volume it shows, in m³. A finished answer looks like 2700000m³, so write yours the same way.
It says 549977.0083m³
